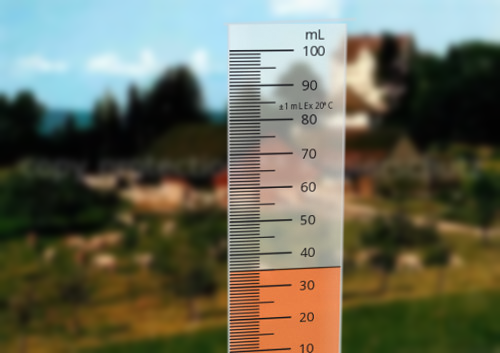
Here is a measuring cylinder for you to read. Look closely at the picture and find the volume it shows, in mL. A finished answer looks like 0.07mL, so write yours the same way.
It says 35mL
